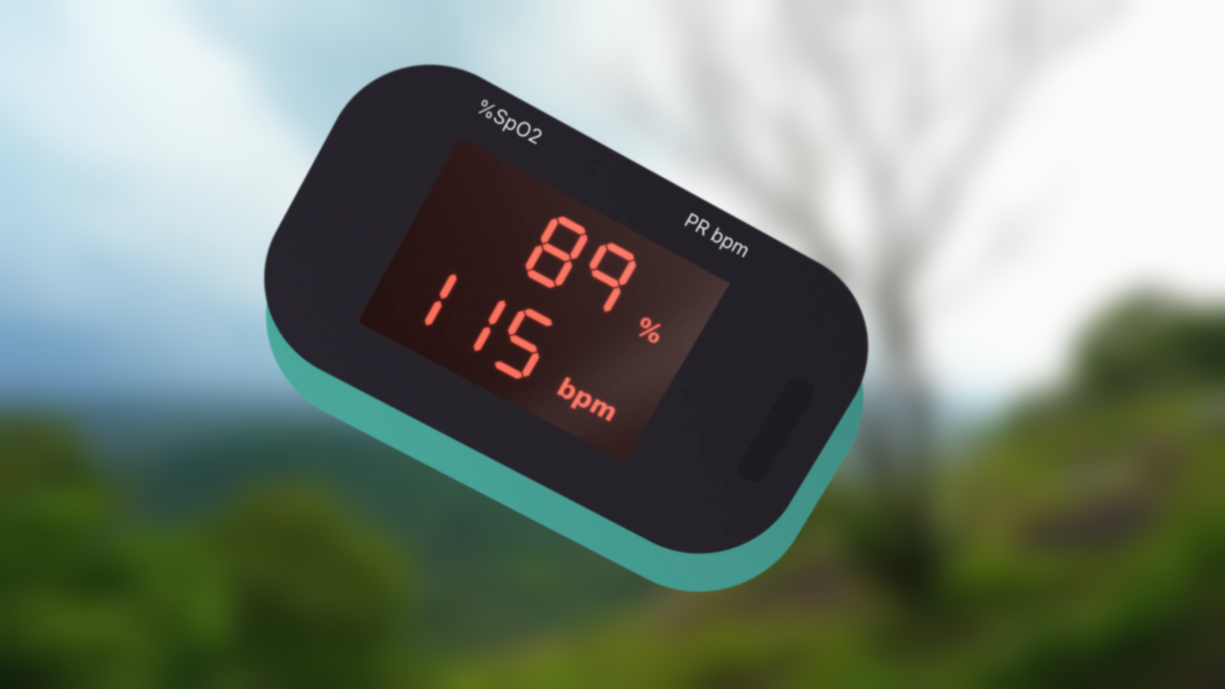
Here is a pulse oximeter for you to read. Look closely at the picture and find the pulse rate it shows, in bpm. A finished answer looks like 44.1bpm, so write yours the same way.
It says 115bpm
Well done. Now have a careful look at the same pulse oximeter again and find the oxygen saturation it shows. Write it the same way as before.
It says 89%
